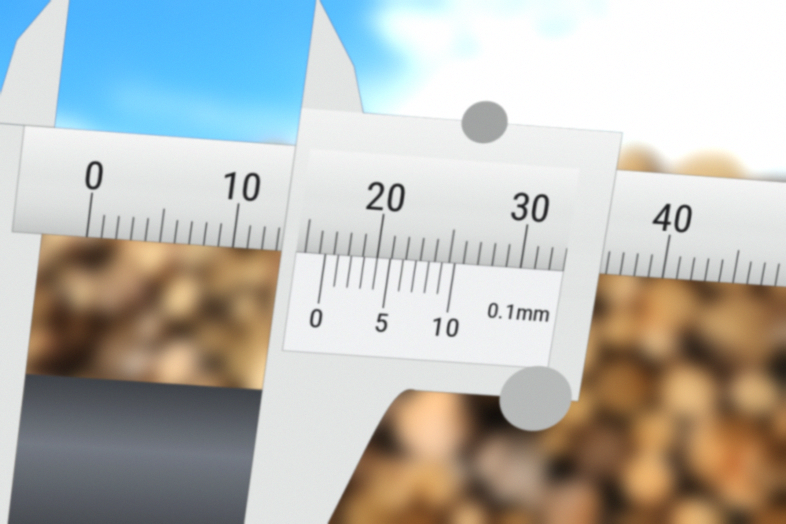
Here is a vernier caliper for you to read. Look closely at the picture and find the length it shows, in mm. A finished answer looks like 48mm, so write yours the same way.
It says 16.4mm
